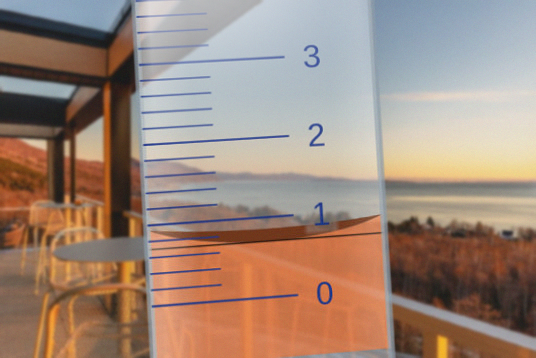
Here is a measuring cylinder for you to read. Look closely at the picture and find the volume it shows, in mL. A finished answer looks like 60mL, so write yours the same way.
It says 0.7mL
